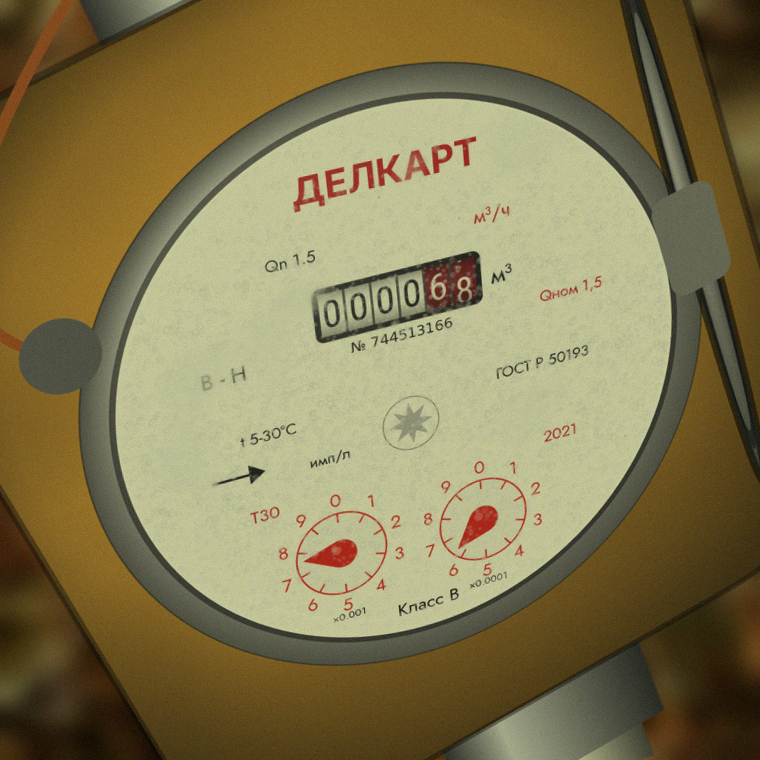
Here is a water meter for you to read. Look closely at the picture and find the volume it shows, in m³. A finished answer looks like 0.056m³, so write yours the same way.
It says 0.6776m³
